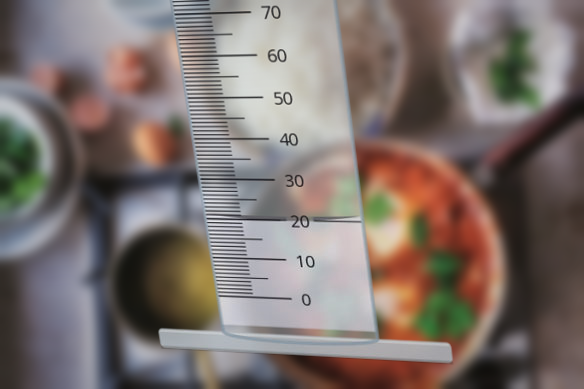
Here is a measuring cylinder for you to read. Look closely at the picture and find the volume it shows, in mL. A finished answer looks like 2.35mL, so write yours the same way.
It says 20mL
